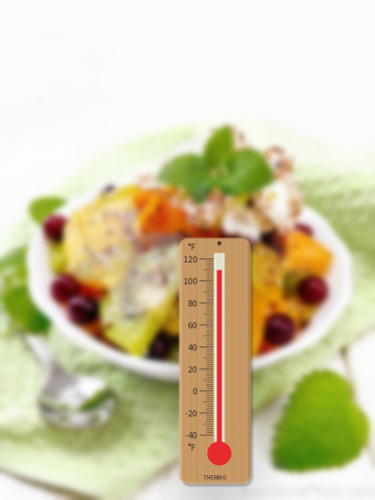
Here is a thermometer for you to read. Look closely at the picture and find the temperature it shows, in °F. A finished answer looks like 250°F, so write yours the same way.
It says 110°F
